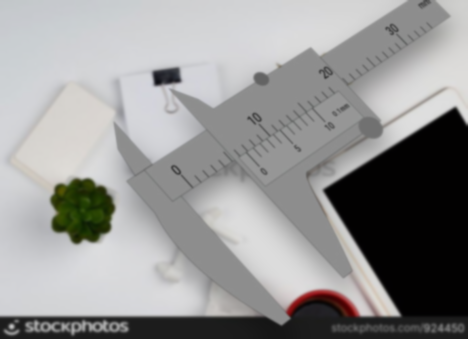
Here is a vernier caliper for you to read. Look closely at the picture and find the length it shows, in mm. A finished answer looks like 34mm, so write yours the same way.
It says 6.8mm
